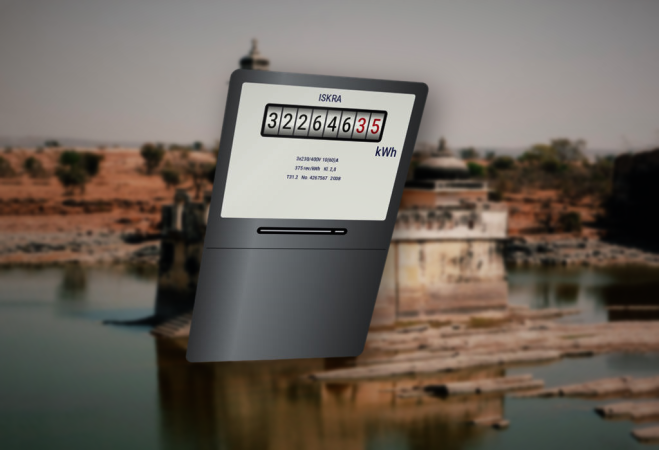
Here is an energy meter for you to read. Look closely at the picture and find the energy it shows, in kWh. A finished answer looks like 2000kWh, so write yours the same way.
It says 322646.35kWh
